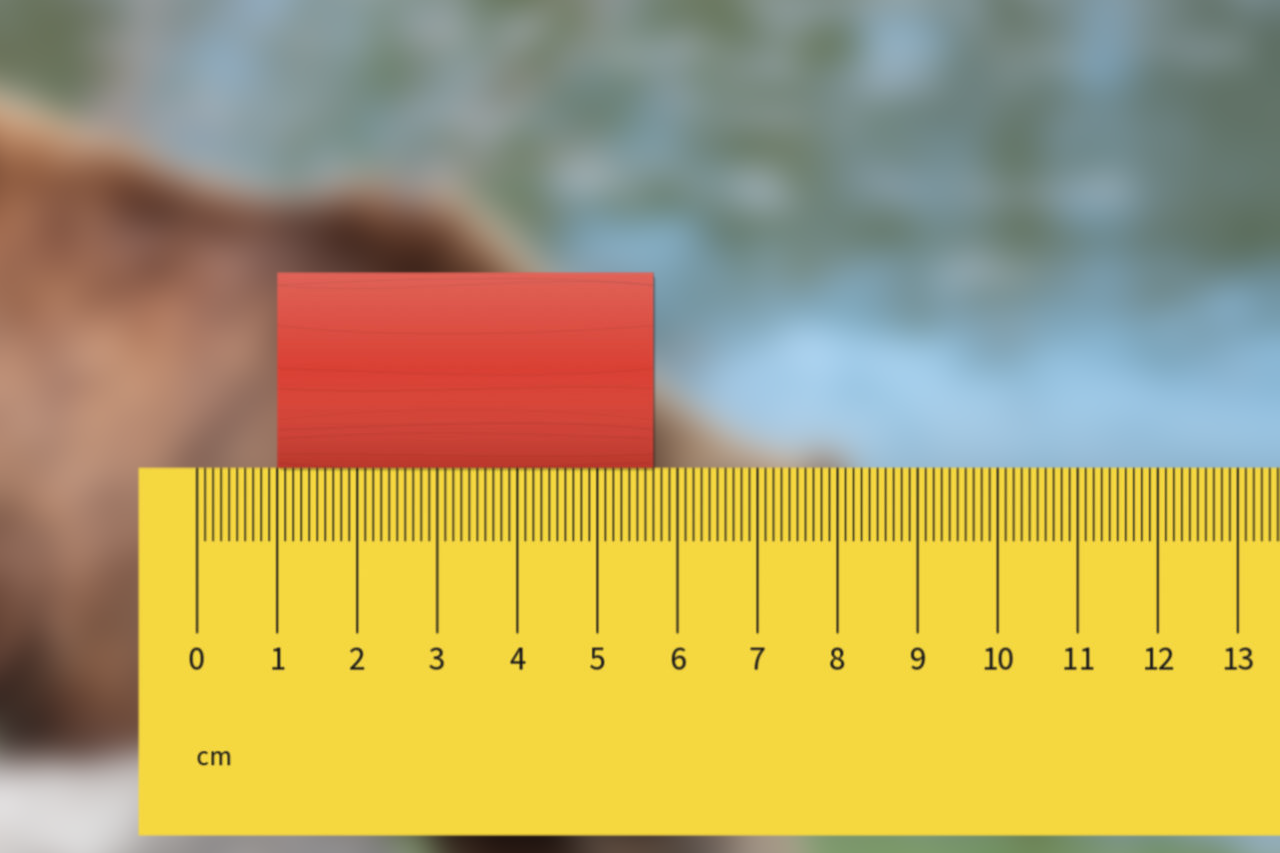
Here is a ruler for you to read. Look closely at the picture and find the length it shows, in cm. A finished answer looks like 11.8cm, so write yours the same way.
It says 4.7cm
